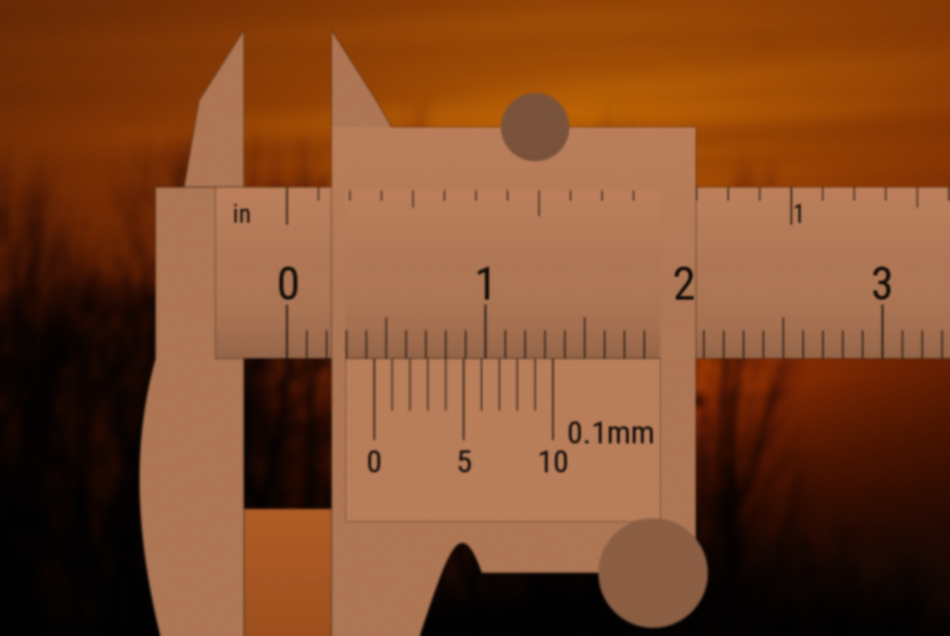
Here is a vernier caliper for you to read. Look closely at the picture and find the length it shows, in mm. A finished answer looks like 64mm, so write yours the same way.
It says 4.4mm
